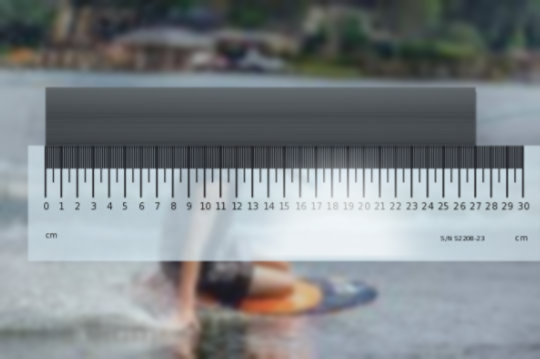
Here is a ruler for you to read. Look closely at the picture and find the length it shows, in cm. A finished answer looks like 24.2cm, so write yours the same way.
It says 27cm
